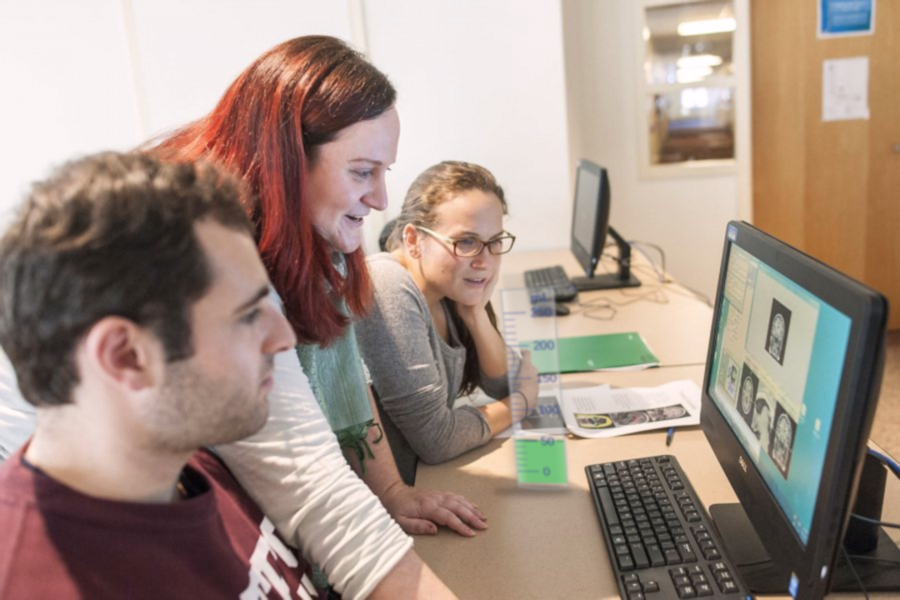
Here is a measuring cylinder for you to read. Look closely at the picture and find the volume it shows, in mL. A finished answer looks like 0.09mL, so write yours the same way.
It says 50mL
